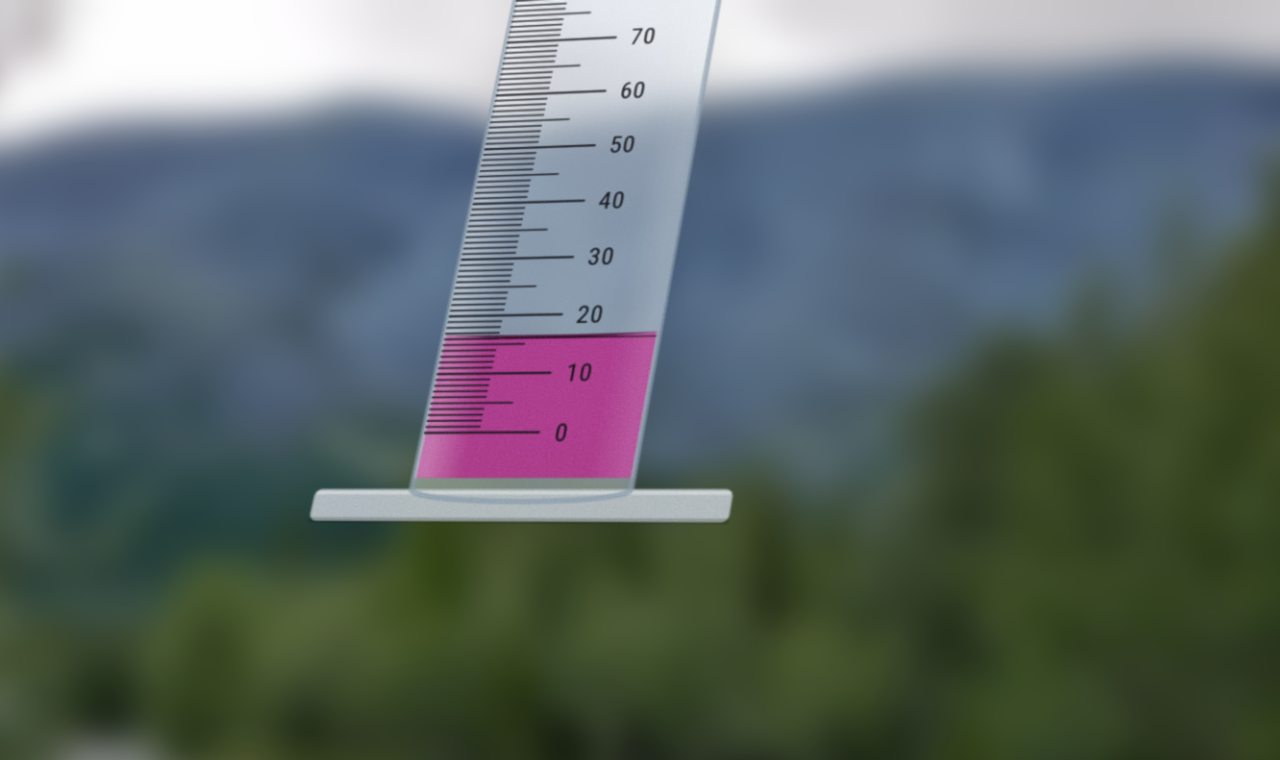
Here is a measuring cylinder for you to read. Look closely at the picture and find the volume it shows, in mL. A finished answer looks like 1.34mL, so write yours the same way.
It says 16mL
